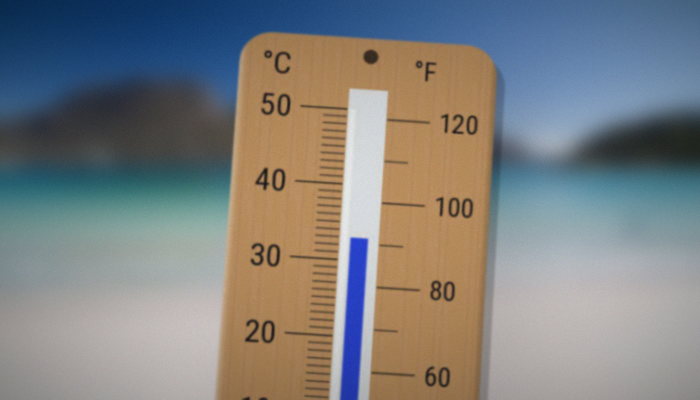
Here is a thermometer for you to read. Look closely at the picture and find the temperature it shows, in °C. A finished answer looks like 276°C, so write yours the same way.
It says 33°C
